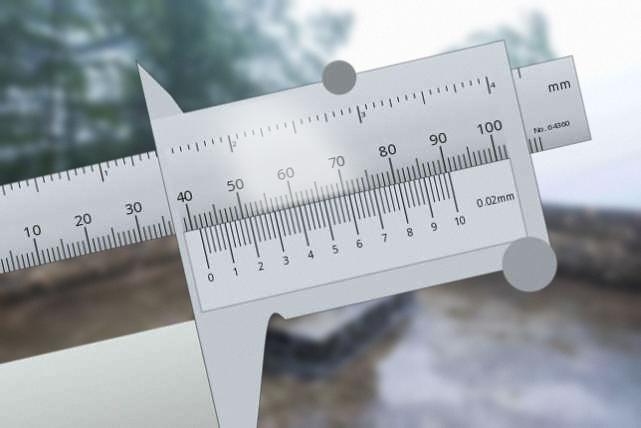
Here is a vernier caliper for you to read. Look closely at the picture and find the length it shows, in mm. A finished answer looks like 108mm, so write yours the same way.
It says 41.5mm
